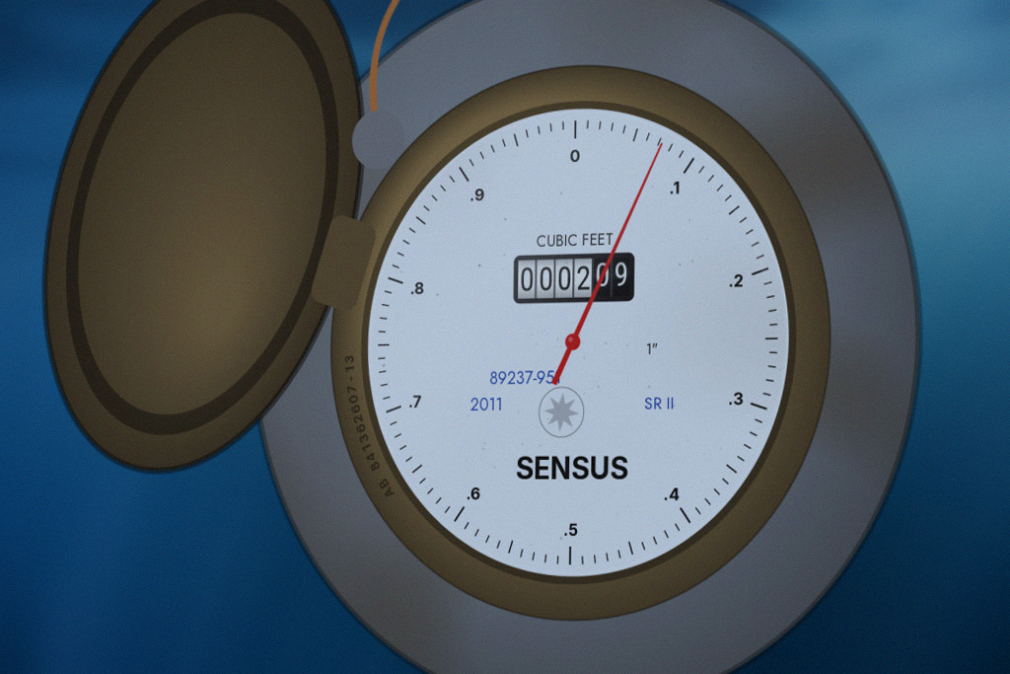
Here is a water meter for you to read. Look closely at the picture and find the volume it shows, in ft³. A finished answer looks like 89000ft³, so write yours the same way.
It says 209.07ft³
